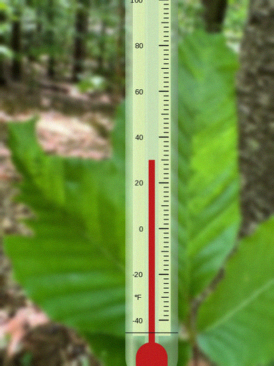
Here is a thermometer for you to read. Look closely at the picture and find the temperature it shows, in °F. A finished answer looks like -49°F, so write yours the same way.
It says 30°F
